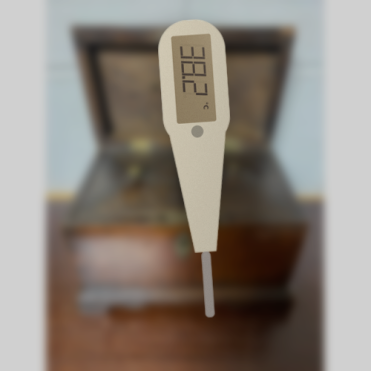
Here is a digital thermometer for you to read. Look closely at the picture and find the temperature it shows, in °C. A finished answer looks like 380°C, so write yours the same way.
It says 38.2°C
